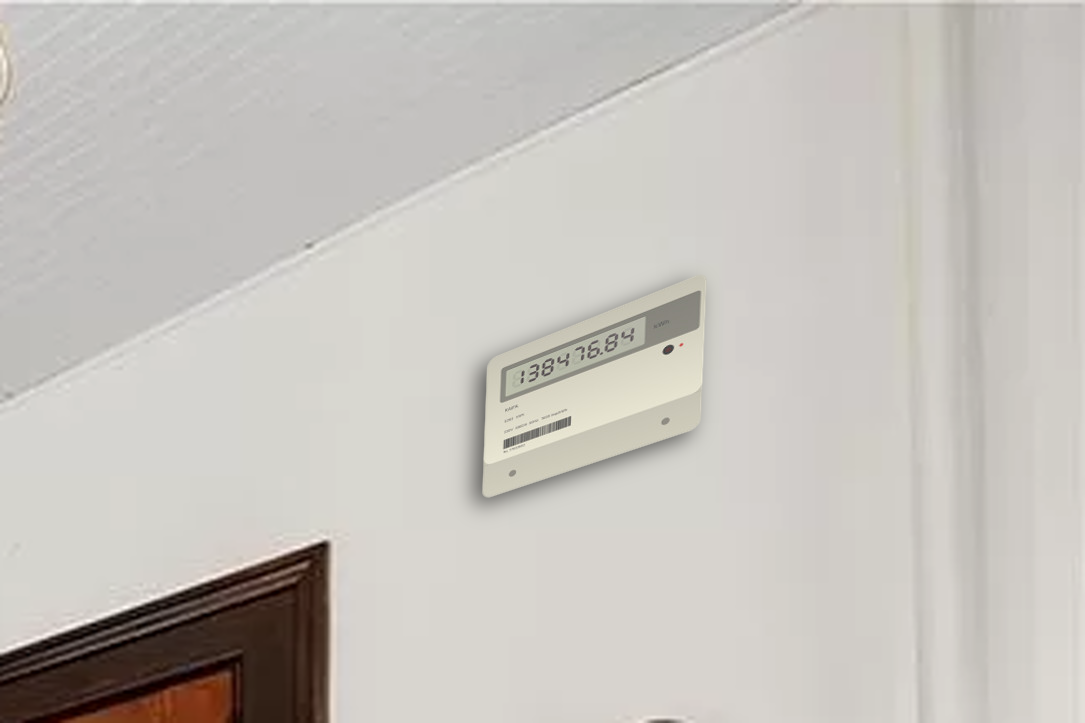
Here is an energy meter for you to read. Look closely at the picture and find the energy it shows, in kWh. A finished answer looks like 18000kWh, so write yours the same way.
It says 138476.84kWh
